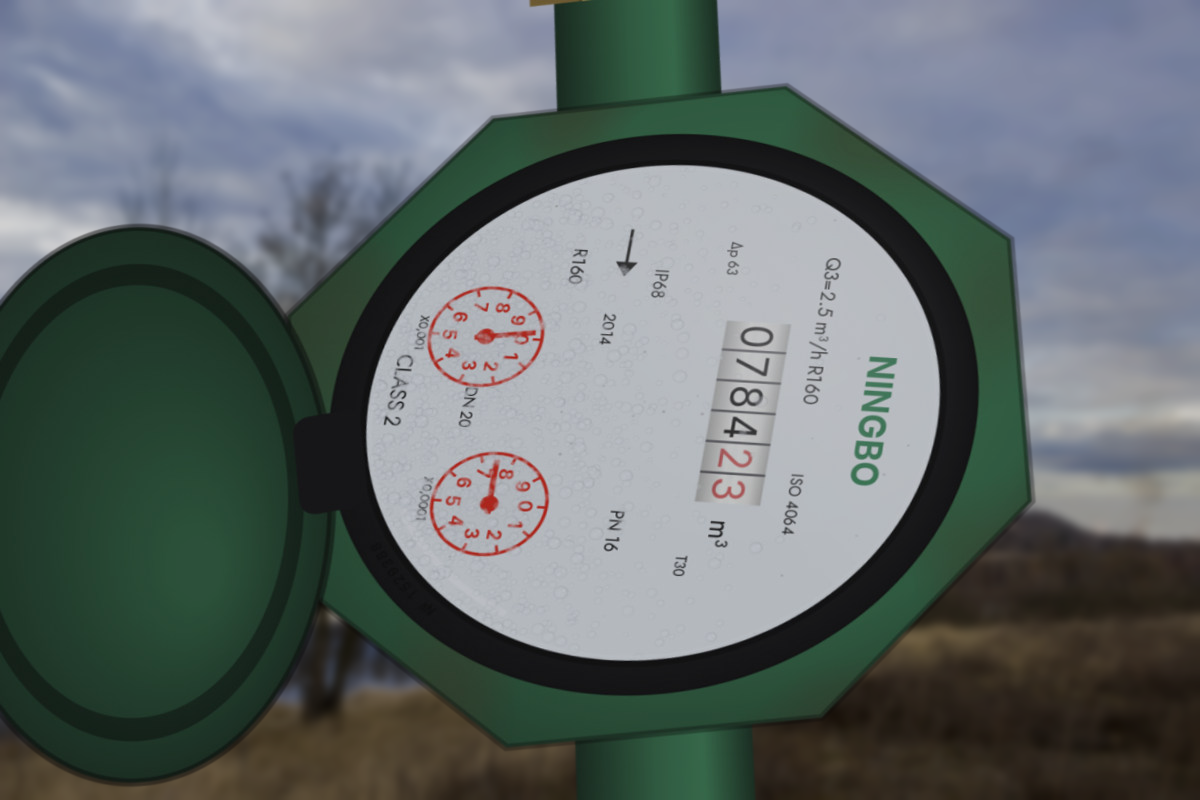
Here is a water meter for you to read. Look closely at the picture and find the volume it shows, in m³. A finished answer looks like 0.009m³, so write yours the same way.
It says 784.2297m³
